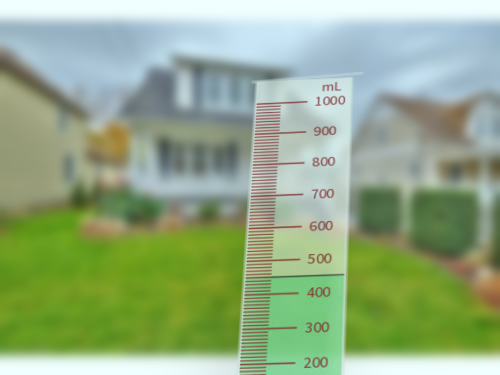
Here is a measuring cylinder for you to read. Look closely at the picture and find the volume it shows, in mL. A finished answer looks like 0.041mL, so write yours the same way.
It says 450mL
